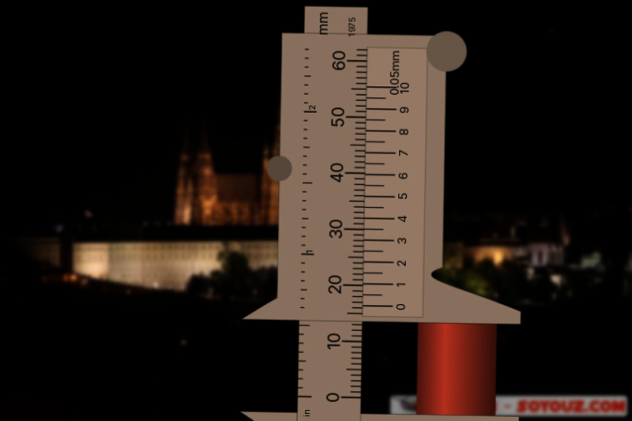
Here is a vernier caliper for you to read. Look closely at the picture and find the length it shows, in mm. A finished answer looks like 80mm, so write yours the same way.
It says 16.4mm
